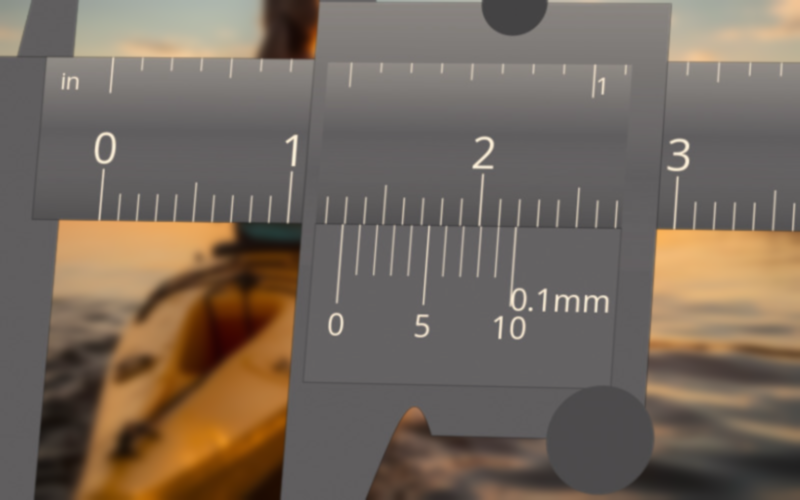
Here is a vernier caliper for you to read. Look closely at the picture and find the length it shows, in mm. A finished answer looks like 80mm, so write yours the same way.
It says 12.9mm
